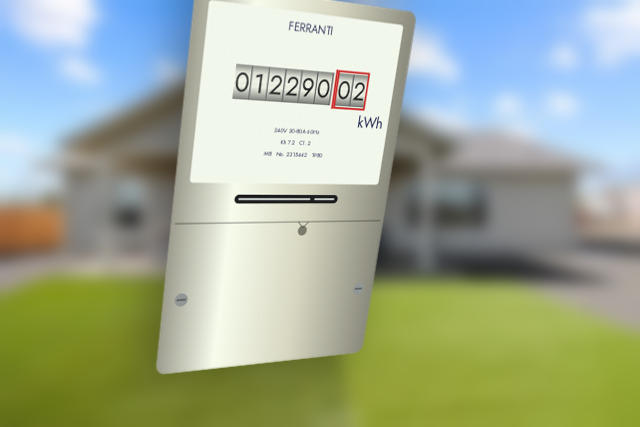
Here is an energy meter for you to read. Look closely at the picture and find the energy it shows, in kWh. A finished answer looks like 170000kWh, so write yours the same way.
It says 12290.02kWh
